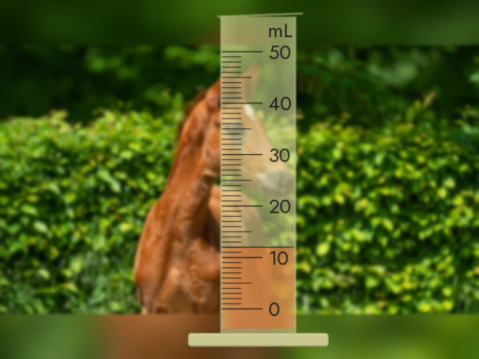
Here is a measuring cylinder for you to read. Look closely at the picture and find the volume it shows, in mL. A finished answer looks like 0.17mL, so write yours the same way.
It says 12mL
